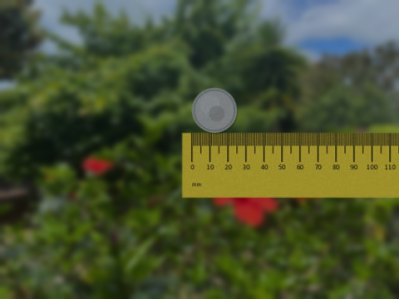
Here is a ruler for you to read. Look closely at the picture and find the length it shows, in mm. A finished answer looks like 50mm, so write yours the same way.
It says 25mm
